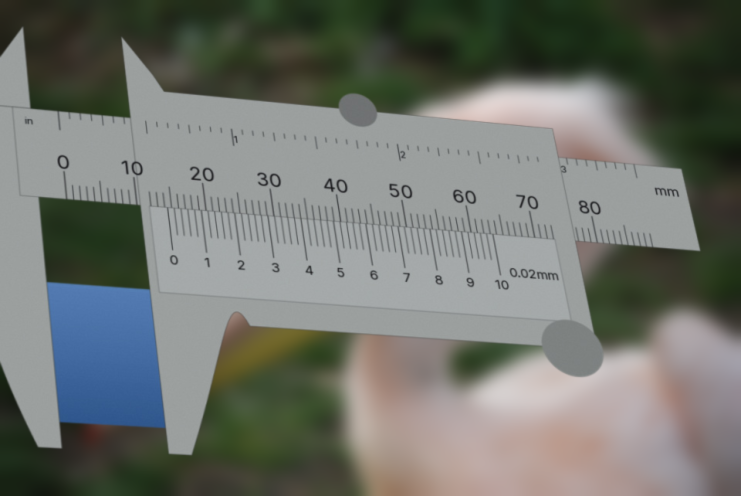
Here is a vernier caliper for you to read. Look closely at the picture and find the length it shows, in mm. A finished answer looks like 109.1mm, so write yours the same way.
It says 14.4mm
